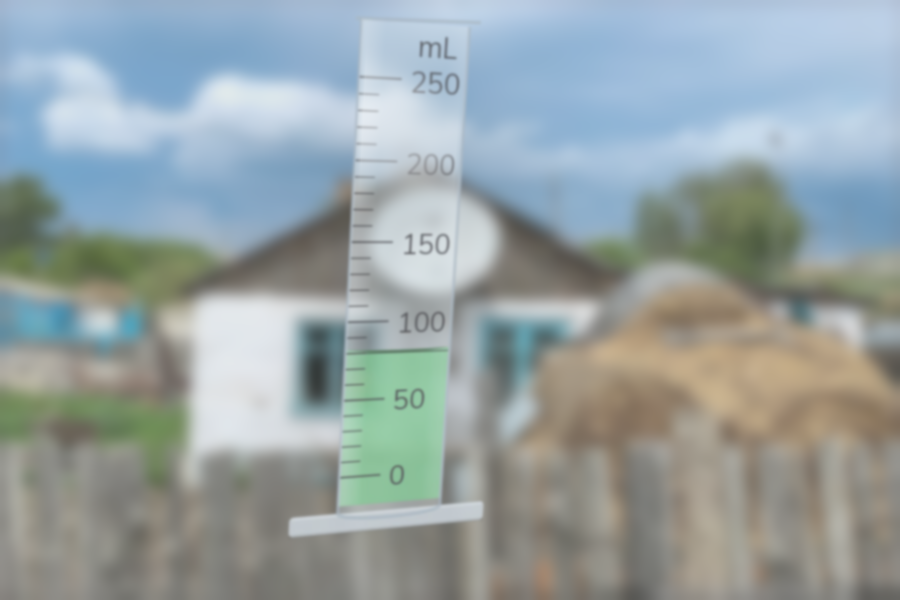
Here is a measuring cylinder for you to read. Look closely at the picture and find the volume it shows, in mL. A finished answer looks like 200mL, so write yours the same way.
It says 80mL
